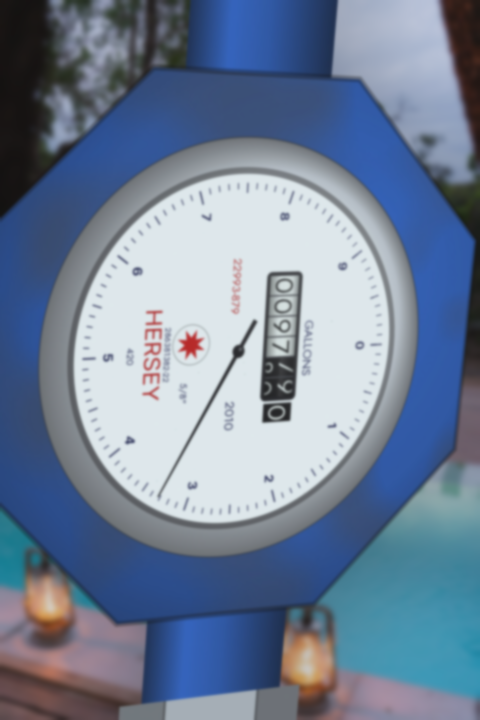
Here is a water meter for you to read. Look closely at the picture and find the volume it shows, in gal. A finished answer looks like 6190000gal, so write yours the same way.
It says 97793.3gal
